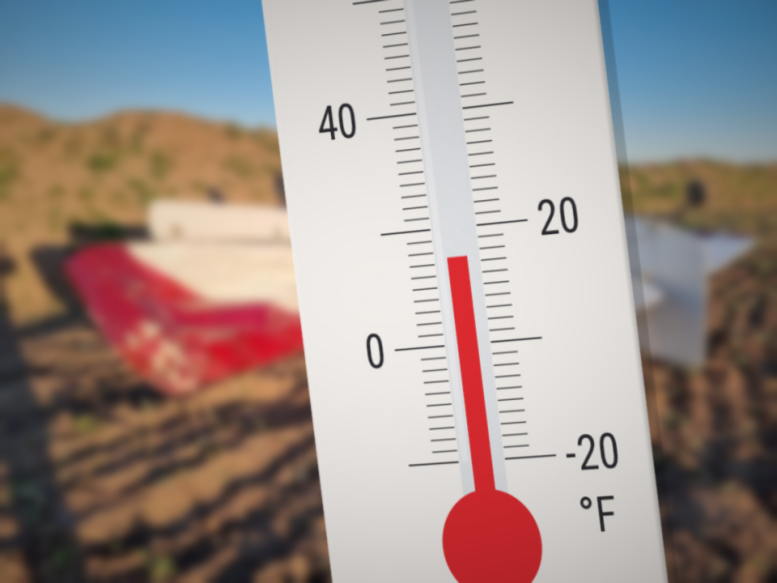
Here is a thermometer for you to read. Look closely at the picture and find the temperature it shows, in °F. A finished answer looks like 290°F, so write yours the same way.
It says 15°F
